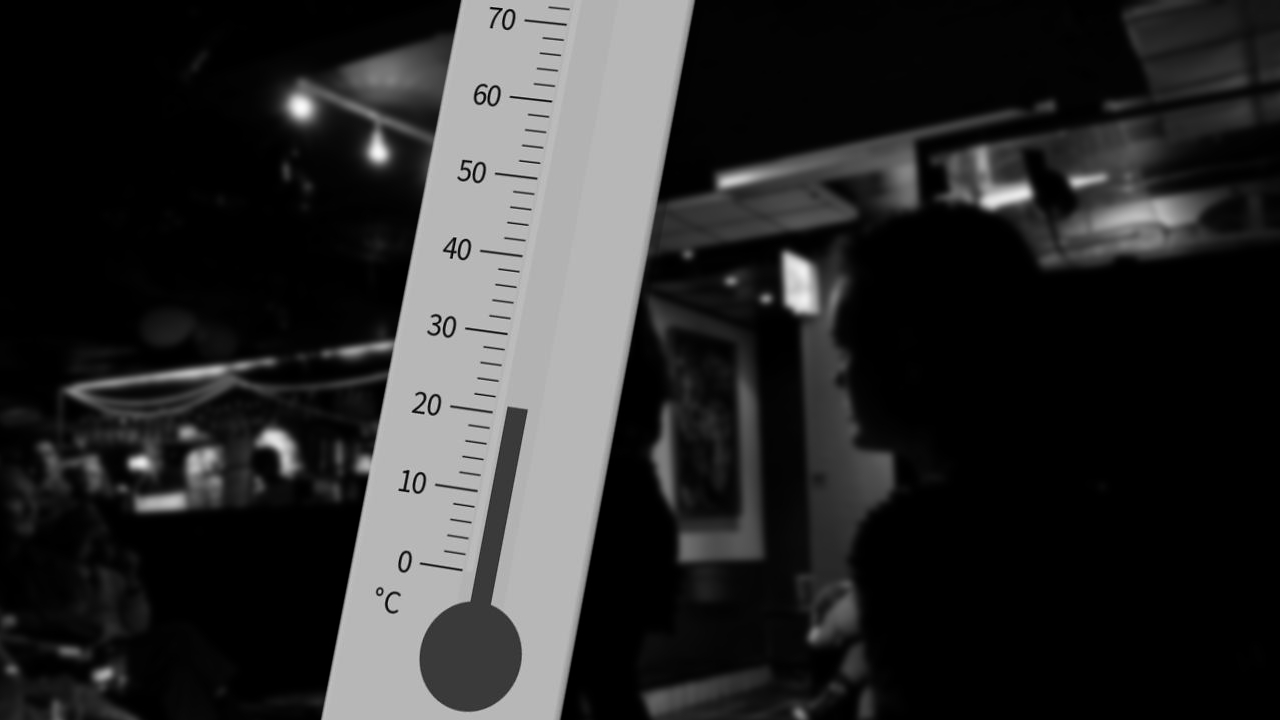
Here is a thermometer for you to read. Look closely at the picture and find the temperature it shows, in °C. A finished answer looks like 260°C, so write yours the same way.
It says 21°C
